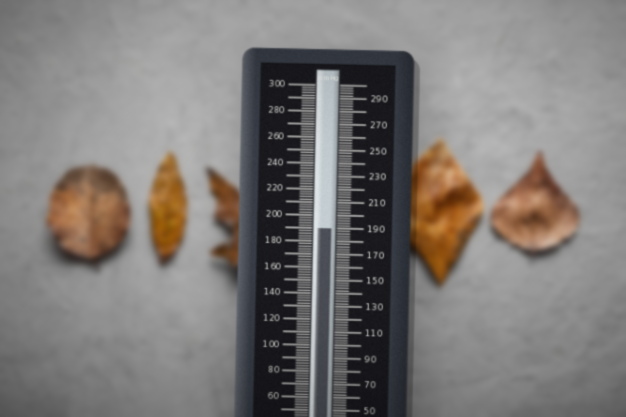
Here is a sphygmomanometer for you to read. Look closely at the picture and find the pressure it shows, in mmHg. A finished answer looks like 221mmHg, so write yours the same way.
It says 190mmHg
